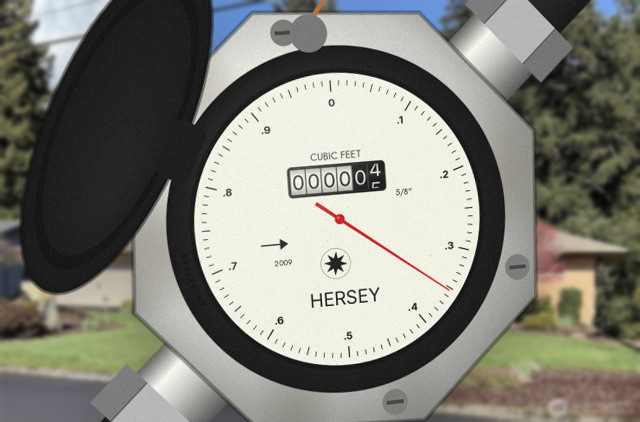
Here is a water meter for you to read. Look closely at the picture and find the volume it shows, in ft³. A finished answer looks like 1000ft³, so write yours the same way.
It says 4.35ft³
